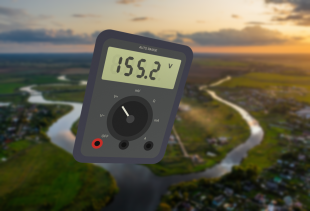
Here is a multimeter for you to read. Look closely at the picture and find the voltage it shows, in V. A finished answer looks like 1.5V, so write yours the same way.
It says 155.2V
